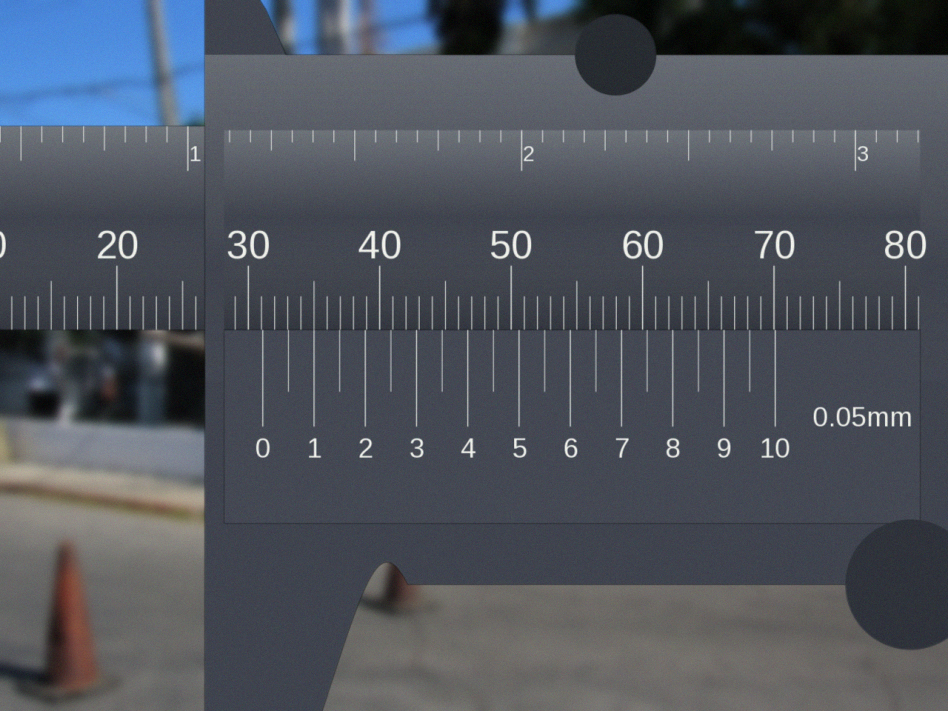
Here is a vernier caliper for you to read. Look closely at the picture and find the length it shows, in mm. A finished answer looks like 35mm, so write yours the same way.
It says 31.1mm
